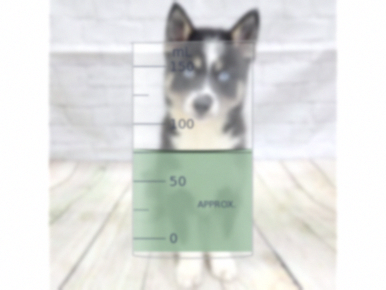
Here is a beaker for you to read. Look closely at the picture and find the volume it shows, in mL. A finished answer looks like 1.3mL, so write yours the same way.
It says 75mL
